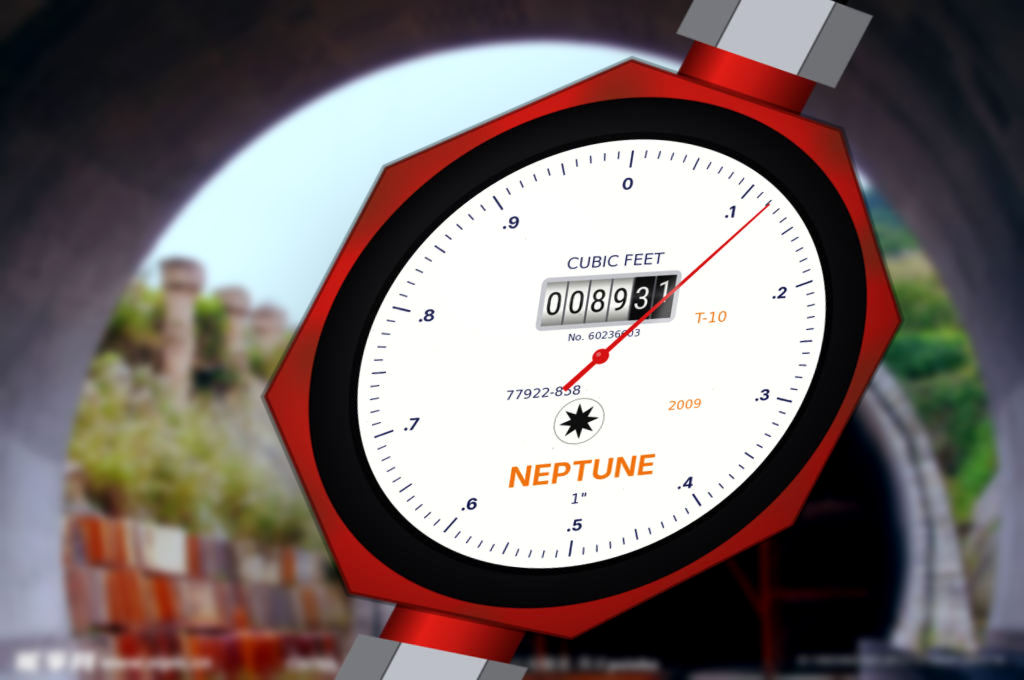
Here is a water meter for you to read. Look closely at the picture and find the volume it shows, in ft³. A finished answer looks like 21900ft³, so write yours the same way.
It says 8931.12ft³
